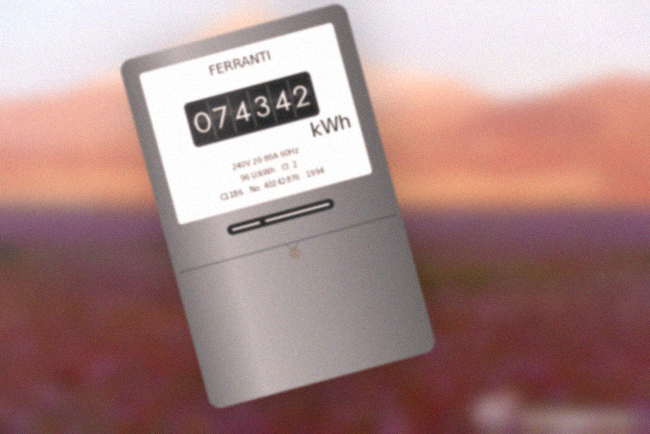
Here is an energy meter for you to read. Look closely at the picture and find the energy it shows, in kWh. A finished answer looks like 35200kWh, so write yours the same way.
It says 74342kWh
